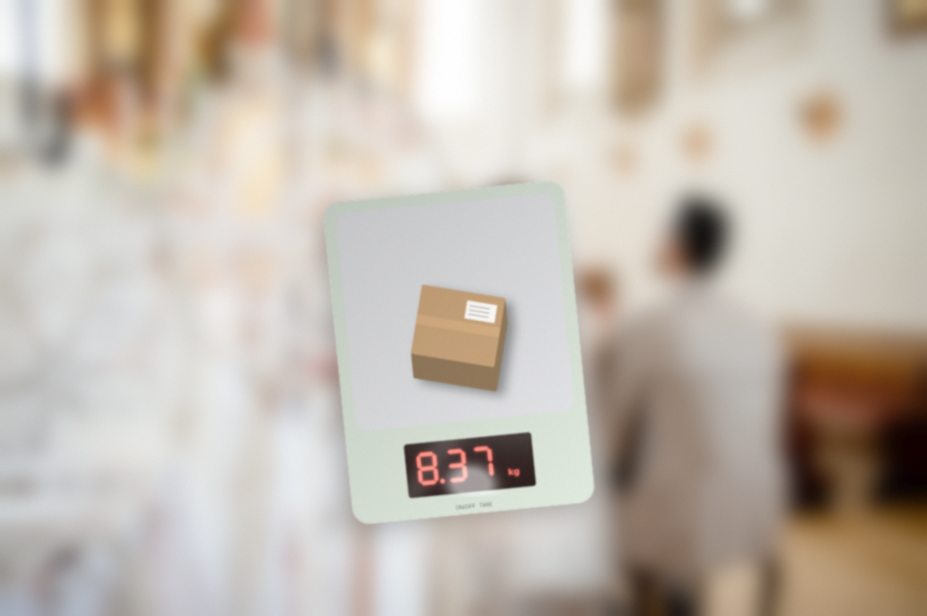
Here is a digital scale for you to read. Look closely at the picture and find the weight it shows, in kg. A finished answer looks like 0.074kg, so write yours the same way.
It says 8.37kg
